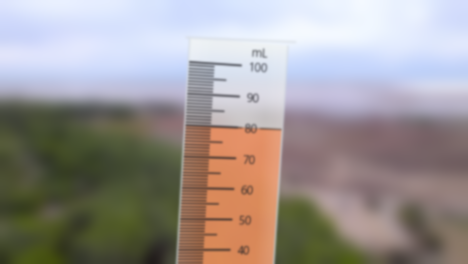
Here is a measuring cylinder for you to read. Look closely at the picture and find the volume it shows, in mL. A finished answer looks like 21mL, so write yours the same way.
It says 80mL
